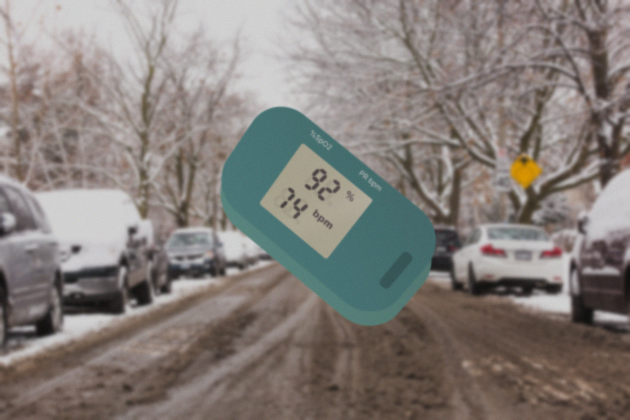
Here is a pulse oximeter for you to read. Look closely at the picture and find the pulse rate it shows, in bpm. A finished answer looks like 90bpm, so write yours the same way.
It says 74bpm
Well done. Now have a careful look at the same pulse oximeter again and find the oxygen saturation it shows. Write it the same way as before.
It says 92%
